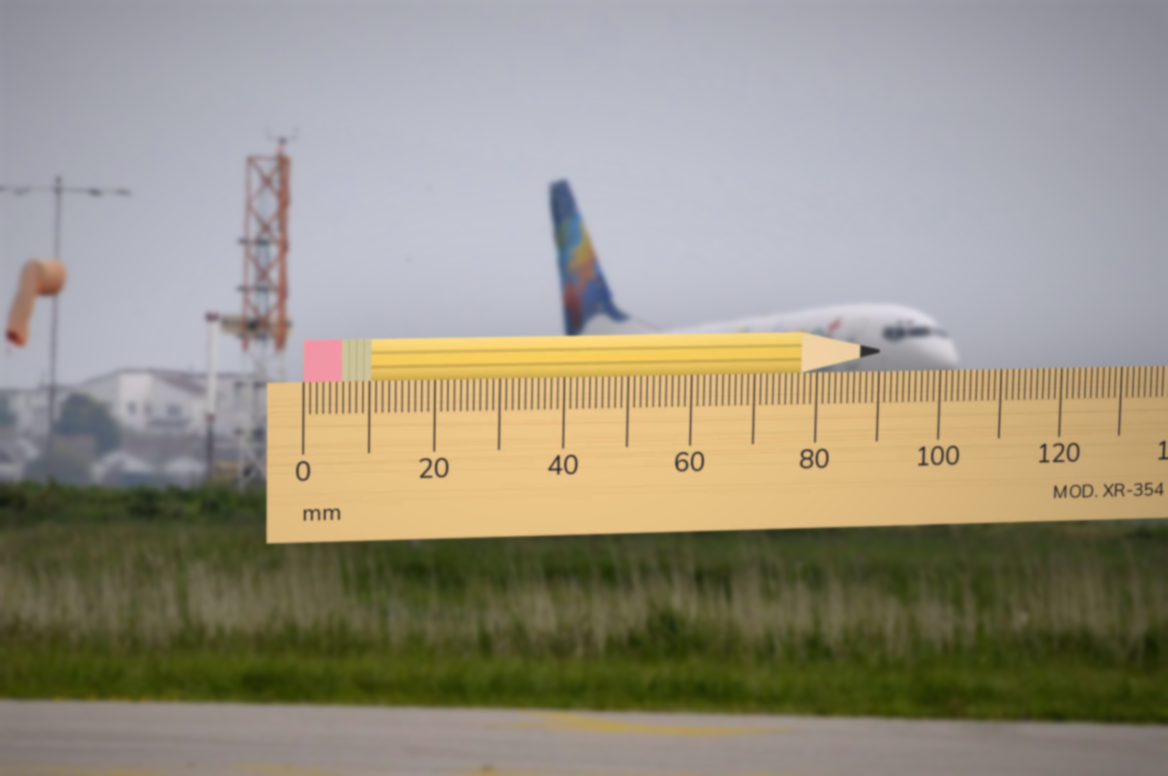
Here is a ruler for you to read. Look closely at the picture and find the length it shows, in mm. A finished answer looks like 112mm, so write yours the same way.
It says 90mm
